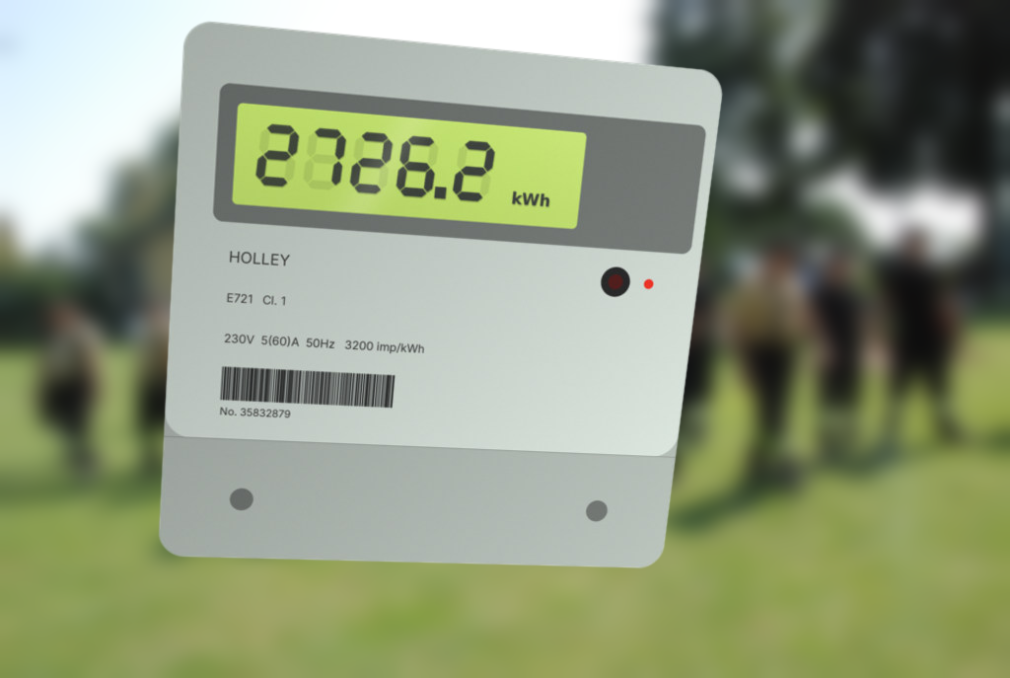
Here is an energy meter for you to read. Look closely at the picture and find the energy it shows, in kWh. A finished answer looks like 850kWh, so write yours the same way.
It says 2726.2kWh
